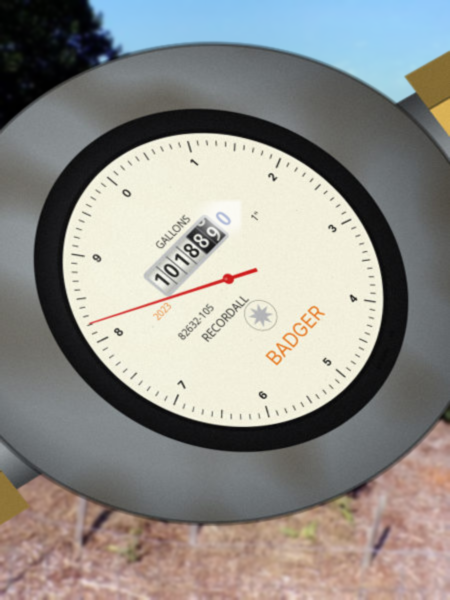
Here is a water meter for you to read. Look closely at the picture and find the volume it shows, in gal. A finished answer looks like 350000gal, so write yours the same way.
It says 1018888.2gal
